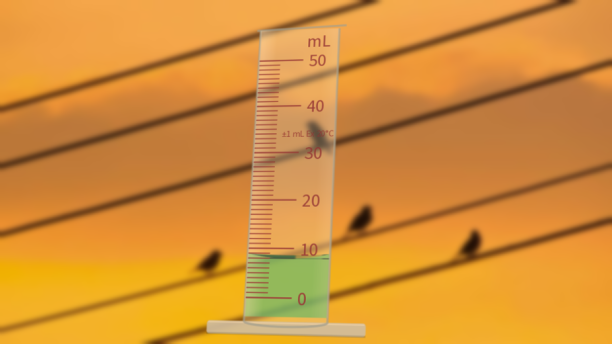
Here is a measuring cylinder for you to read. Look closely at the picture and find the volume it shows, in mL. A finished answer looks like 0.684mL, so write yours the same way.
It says 8mL
